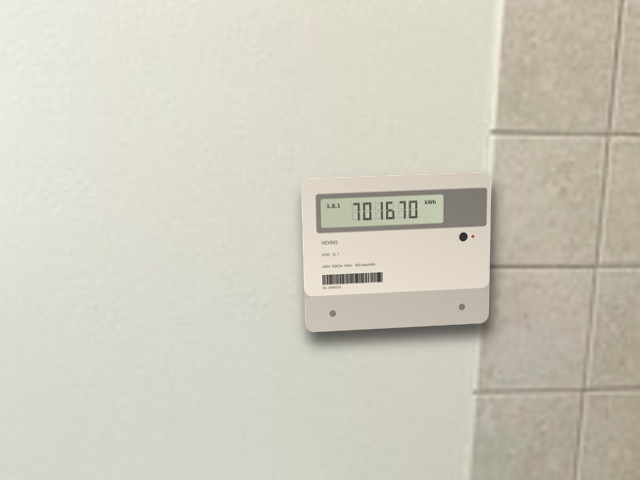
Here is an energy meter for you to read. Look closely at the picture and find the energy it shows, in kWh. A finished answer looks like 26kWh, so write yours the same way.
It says 701670kWh
